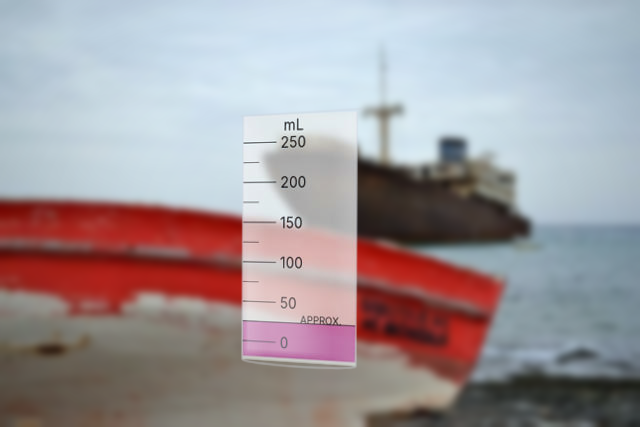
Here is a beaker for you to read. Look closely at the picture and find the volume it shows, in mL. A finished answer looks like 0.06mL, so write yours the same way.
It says 25mL
